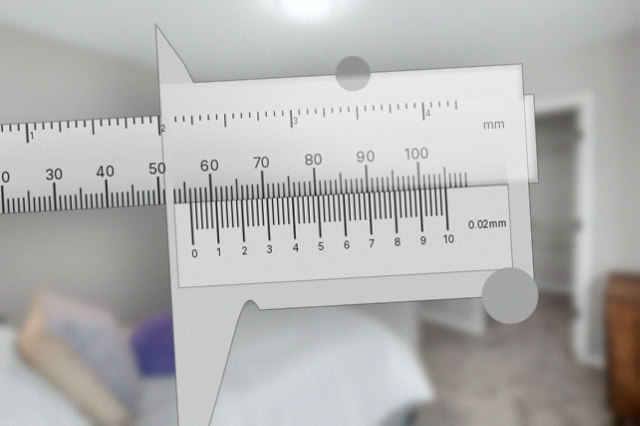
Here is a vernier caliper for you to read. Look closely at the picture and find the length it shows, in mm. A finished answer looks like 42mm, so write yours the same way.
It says 56.0mm
